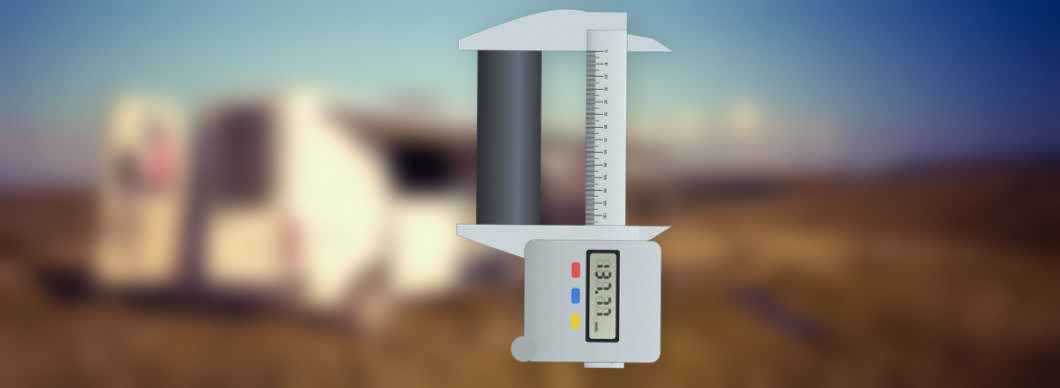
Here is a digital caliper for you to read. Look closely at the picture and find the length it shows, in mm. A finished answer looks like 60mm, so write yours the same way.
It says 137.77mm
